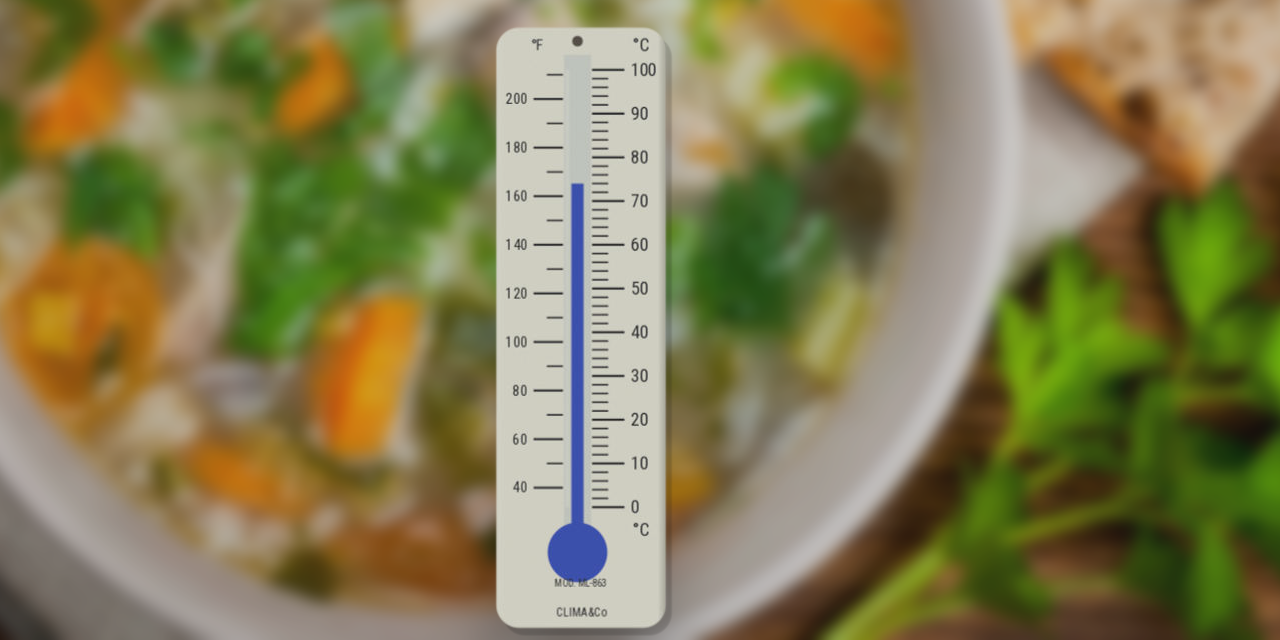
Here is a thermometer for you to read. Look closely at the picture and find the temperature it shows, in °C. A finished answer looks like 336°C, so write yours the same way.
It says 74°C
